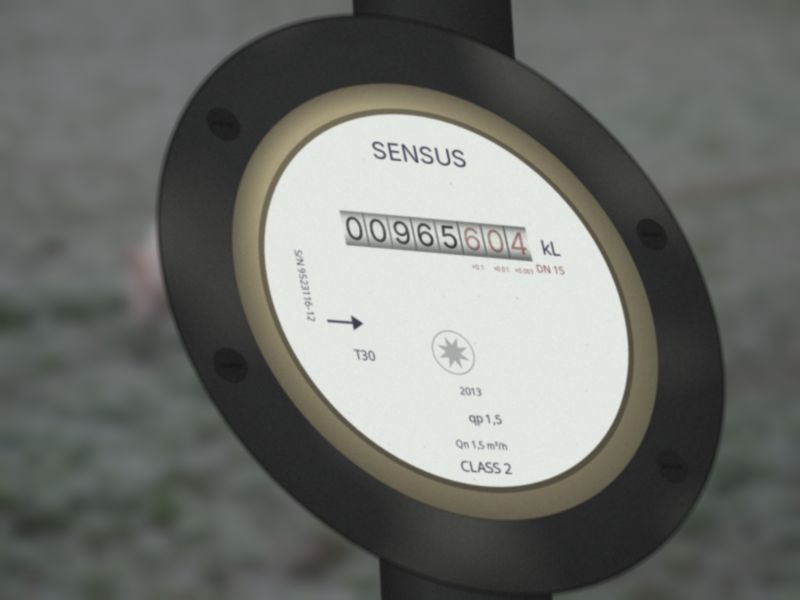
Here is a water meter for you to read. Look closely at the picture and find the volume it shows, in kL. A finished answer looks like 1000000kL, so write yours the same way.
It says 965.604kL
